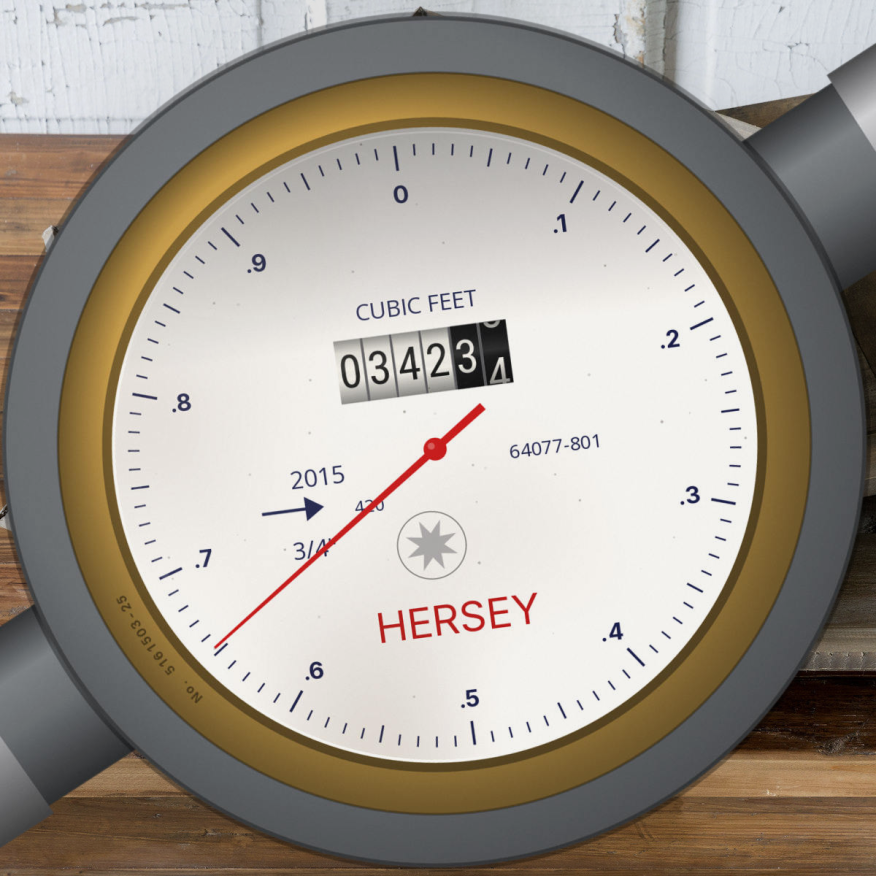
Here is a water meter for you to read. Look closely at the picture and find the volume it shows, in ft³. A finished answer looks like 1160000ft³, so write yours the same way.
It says 34233.65ft³
